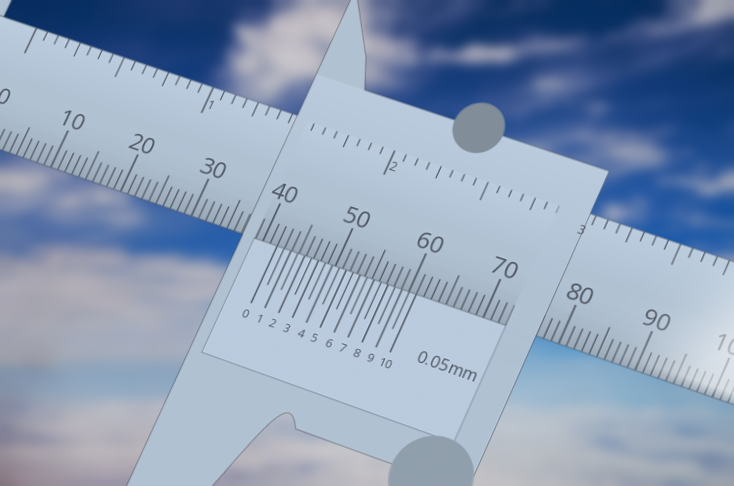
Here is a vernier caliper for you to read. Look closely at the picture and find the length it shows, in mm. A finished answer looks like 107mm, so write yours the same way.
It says 42.0mm
